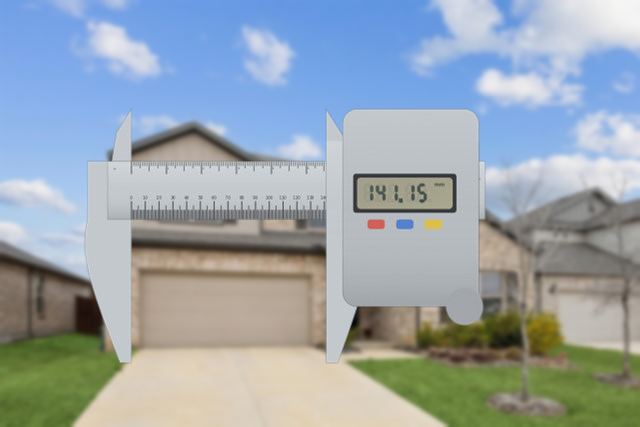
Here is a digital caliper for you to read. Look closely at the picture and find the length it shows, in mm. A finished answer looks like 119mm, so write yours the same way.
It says 141.15mm
